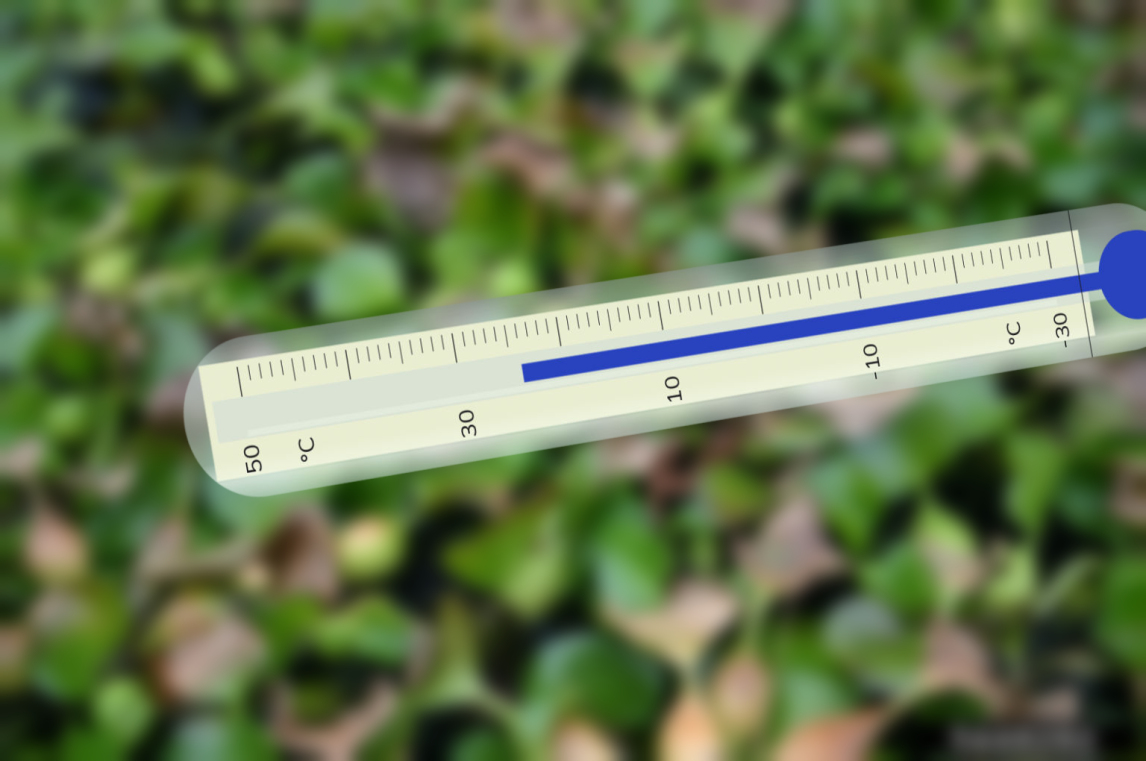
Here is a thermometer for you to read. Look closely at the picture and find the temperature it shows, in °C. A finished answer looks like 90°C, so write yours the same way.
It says 24°C
